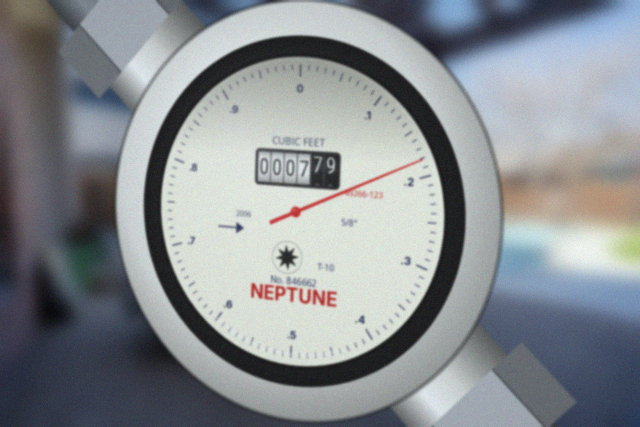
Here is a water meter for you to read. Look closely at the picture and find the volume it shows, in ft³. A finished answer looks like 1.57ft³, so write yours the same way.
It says 779.18ft³
